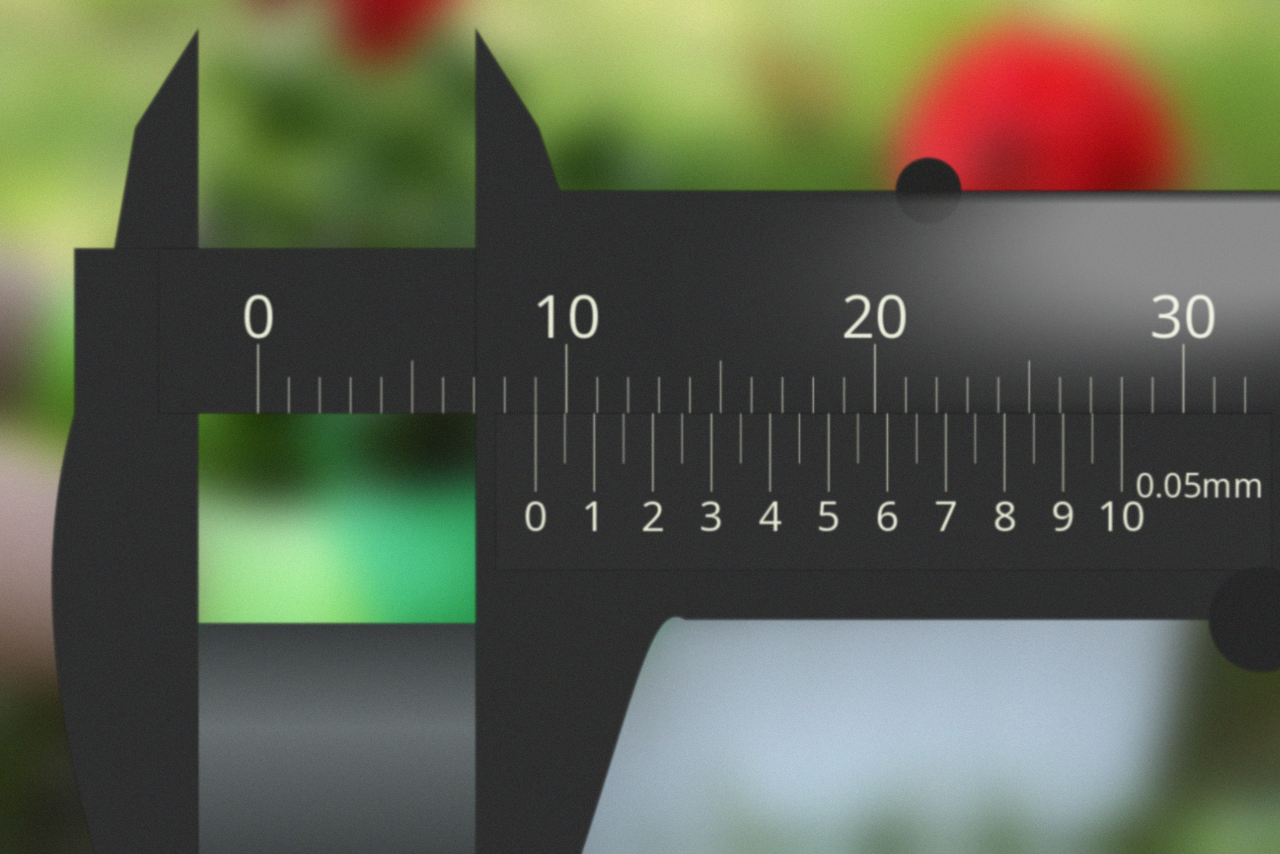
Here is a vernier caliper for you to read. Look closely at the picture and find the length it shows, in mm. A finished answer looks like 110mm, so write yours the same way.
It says 9.00mm
